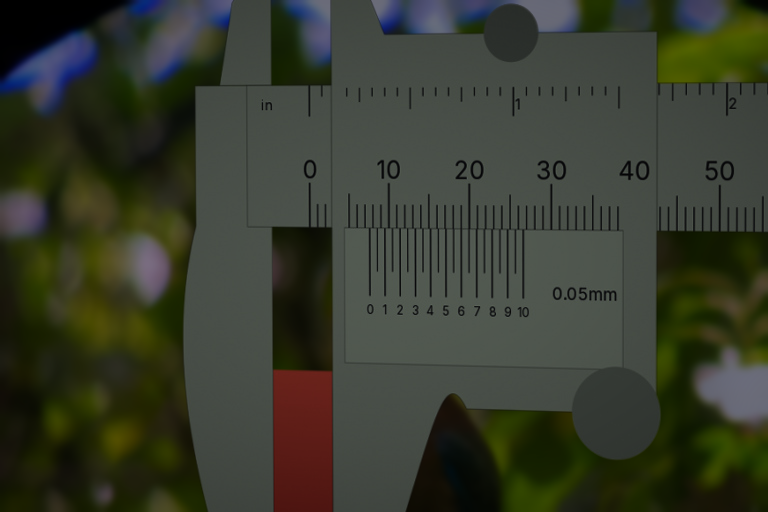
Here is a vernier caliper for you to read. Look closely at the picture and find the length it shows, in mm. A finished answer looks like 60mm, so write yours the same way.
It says 7.6mm
